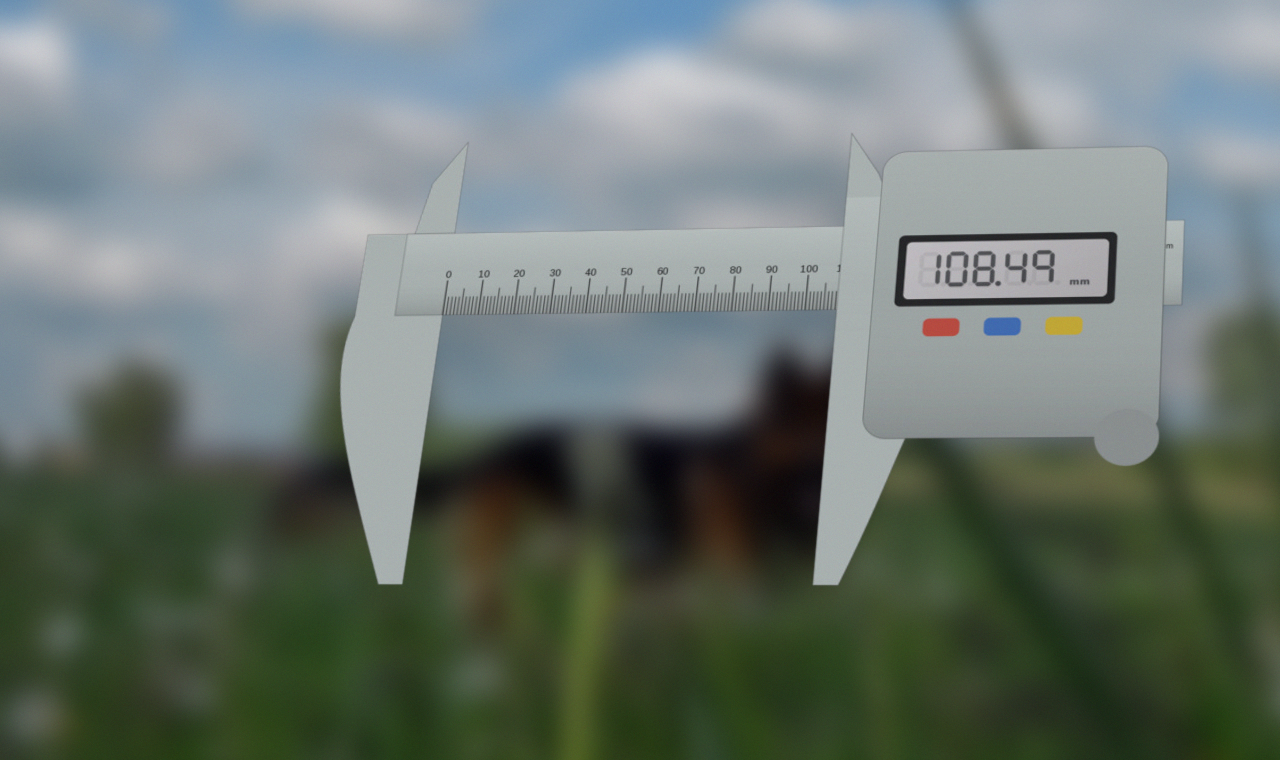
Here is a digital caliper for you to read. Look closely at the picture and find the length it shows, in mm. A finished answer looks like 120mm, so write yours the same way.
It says 108.49mm
